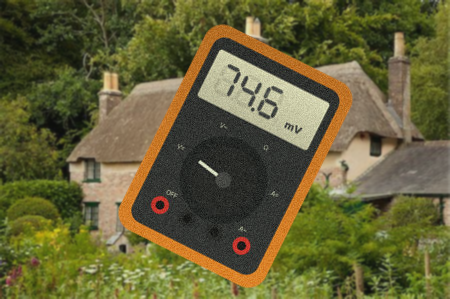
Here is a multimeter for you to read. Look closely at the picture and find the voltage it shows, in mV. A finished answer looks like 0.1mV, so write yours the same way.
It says 74.6mV
